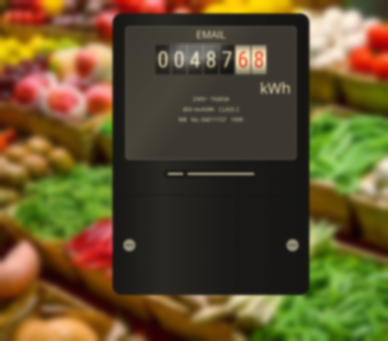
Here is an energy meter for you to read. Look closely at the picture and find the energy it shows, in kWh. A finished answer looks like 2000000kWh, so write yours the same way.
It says 487.68kWh
